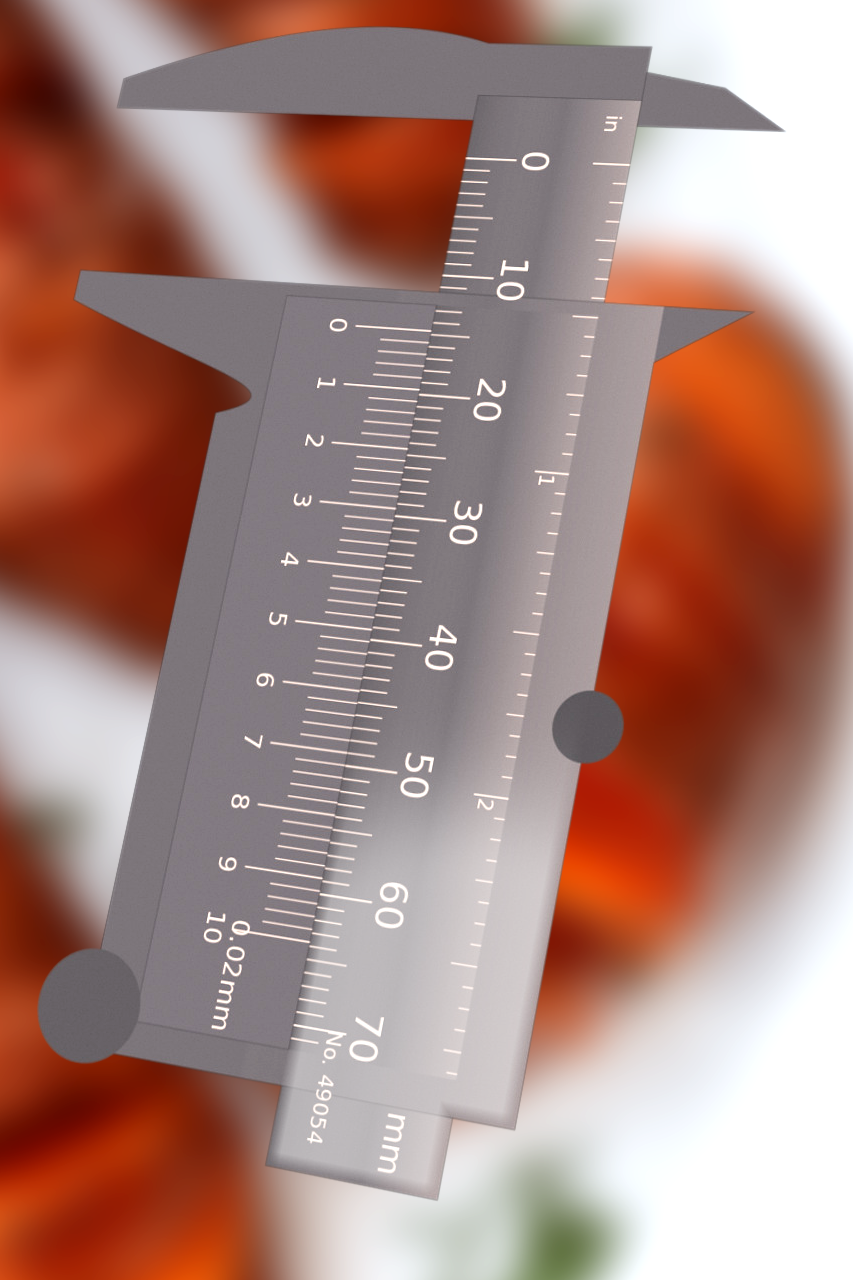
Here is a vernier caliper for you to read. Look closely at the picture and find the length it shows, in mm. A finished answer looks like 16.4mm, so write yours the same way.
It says 14.7mm
